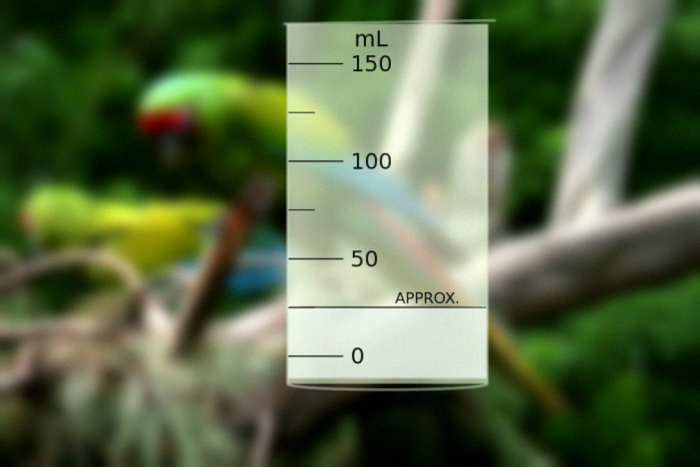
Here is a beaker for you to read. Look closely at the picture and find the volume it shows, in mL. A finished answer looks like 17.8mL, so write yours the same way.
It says 25mL
